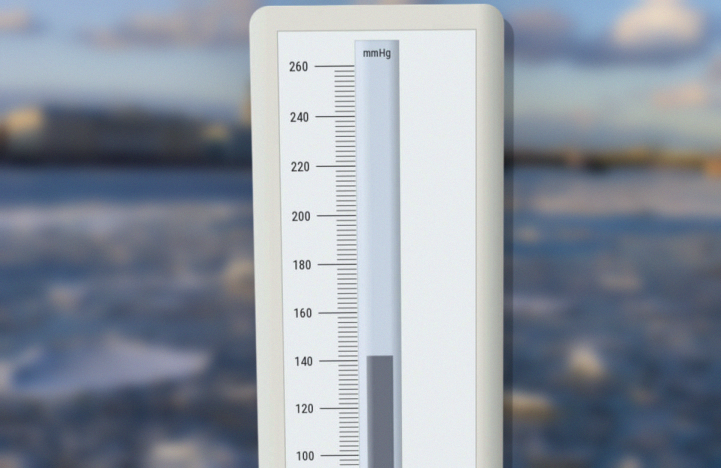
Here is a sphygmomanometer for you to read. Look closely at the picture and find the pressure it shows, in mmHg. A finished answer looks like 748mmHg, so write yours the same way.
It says 142mmHg
